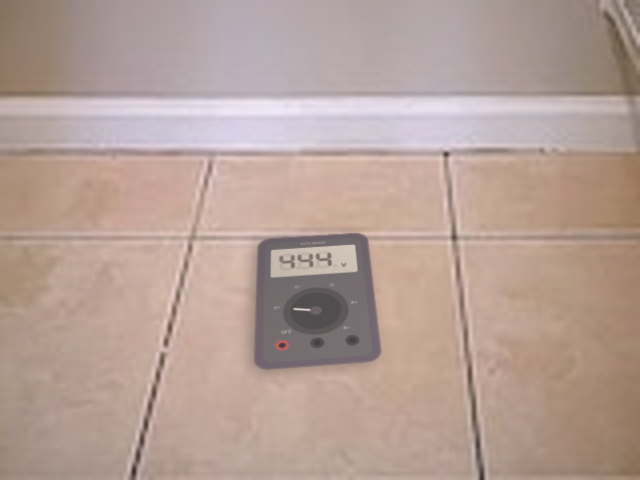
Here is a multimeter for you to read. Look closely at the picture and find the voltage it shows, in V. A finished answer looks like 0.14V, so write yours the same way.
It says 444V
